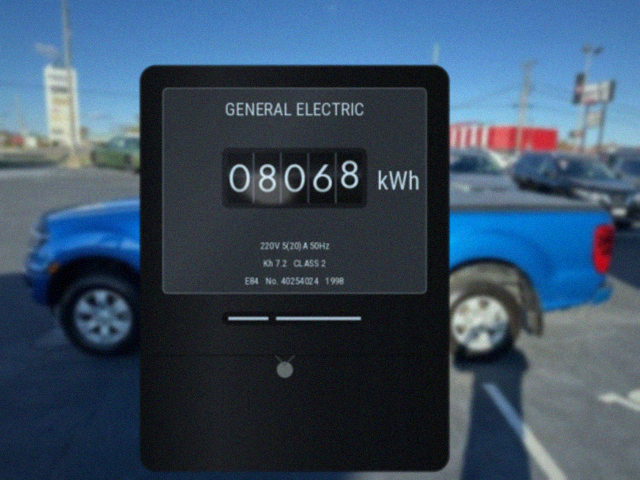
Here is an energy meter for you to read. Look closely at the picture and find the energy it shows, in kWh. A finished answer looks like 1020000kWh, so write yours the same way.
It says 8068kWh
